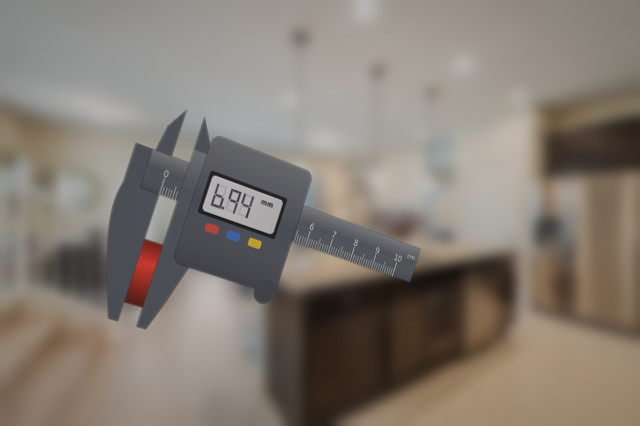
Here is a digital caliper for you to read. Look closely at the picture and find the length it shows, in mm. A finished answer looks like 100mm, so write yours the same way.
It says 6.94mm
